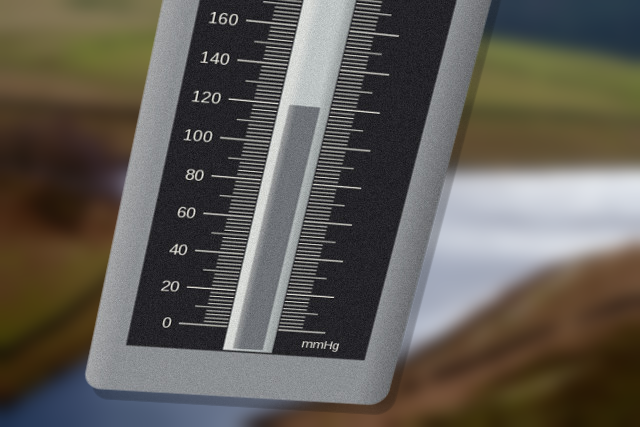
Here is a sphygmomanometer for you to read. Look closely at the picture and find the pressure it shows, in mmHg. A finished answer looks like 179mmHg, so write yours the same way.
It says 120mmHg
